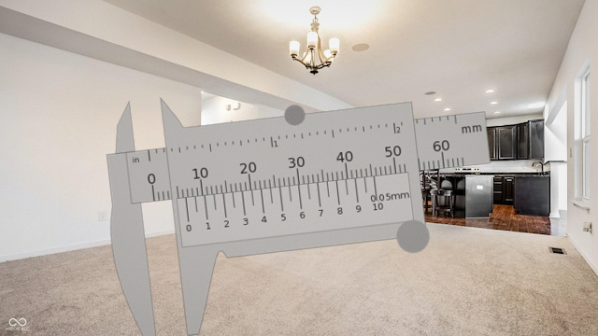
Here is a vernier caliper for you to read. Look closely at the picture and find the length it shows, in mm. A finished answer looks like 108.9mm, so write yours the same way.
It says 6.5mm
